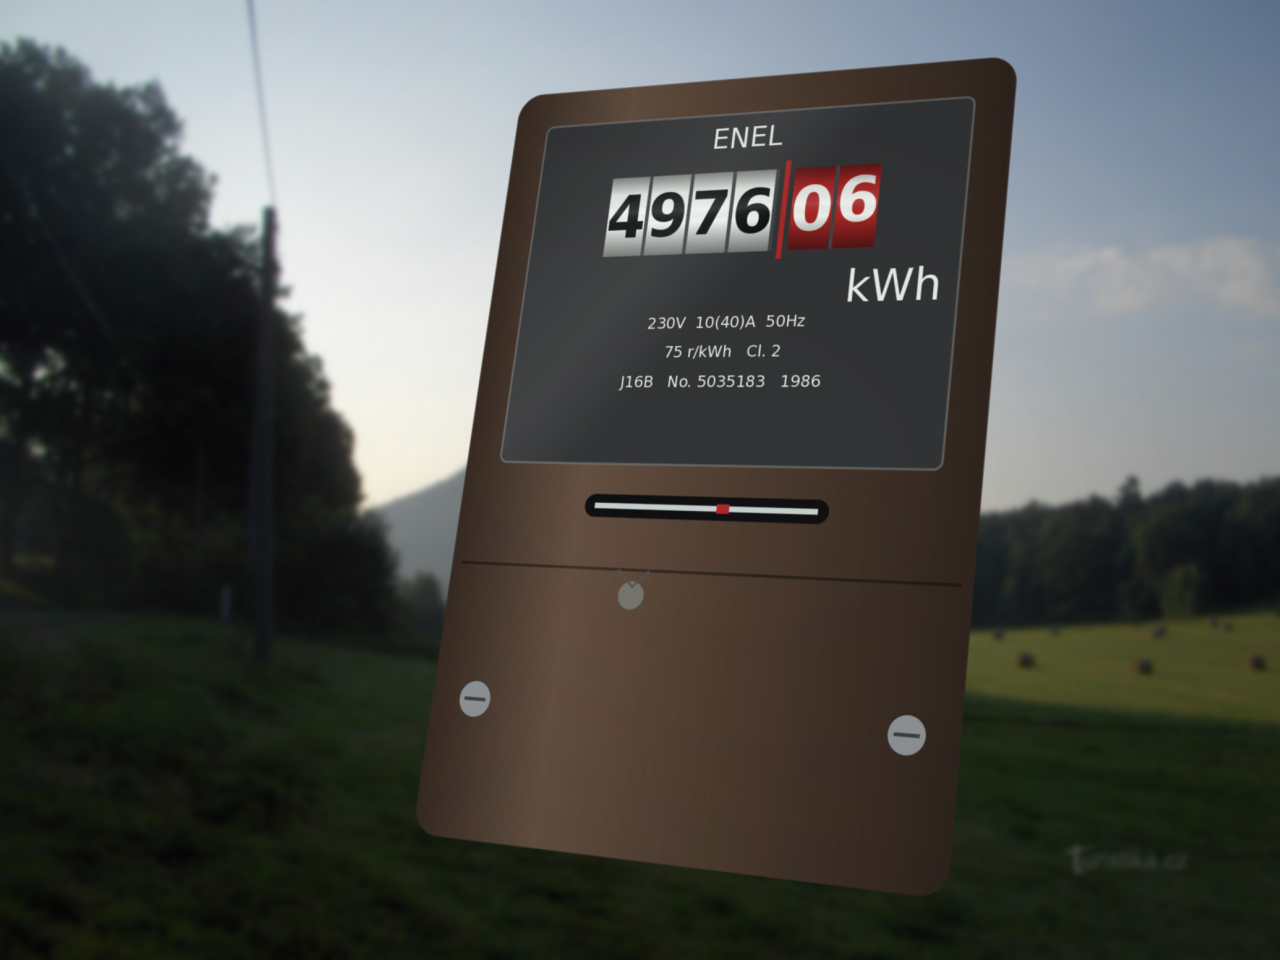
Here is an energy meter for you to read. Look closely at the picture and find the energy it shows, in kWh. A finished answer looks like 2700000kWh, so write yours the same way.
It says 4976.06kWh
